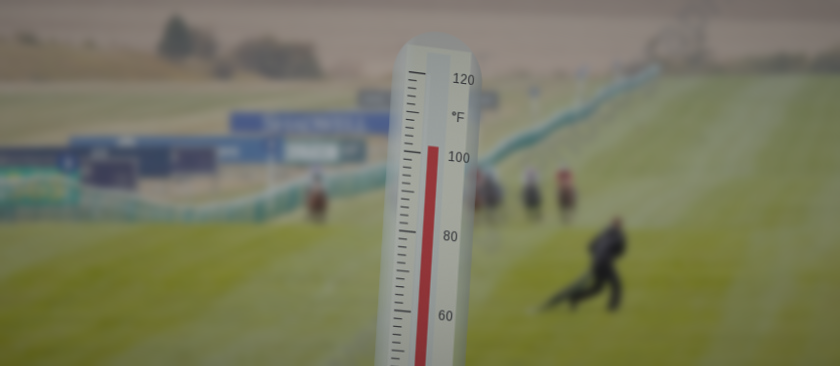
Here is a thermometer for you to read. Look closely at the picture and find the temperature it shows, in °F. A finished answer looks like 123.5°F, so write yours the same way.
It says 102°F
